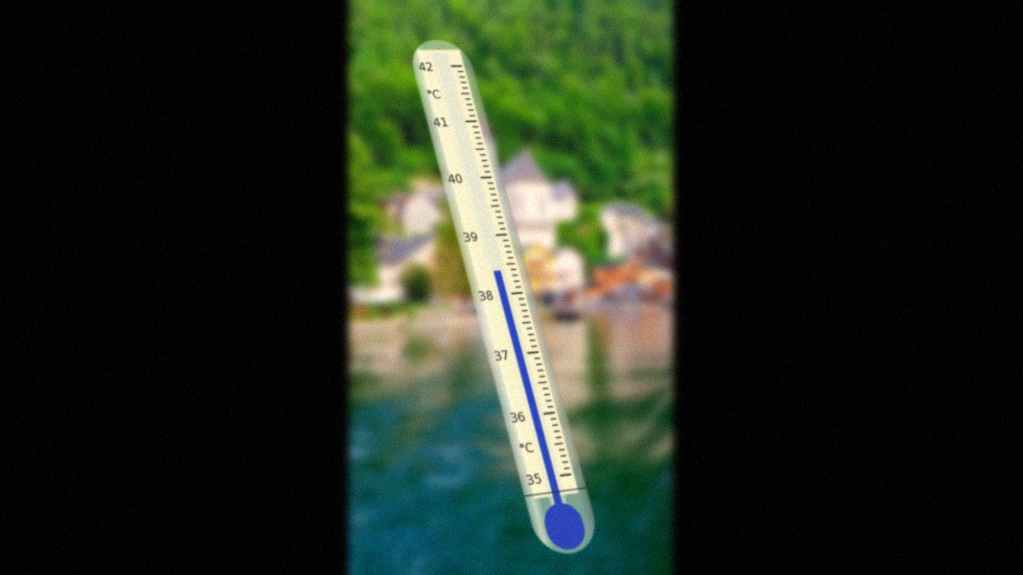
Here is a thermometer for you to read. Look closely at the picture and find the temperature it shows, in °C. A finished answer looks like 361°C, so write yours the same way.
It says 38.4°C
